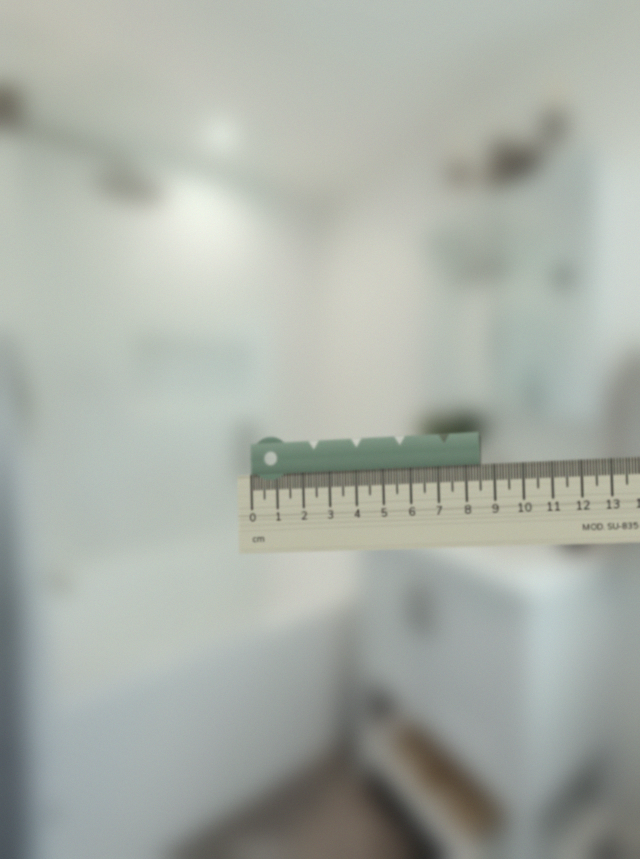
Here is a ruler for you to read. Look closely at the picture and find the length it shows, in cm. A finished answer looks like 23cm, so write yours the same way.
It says 8.5cm
